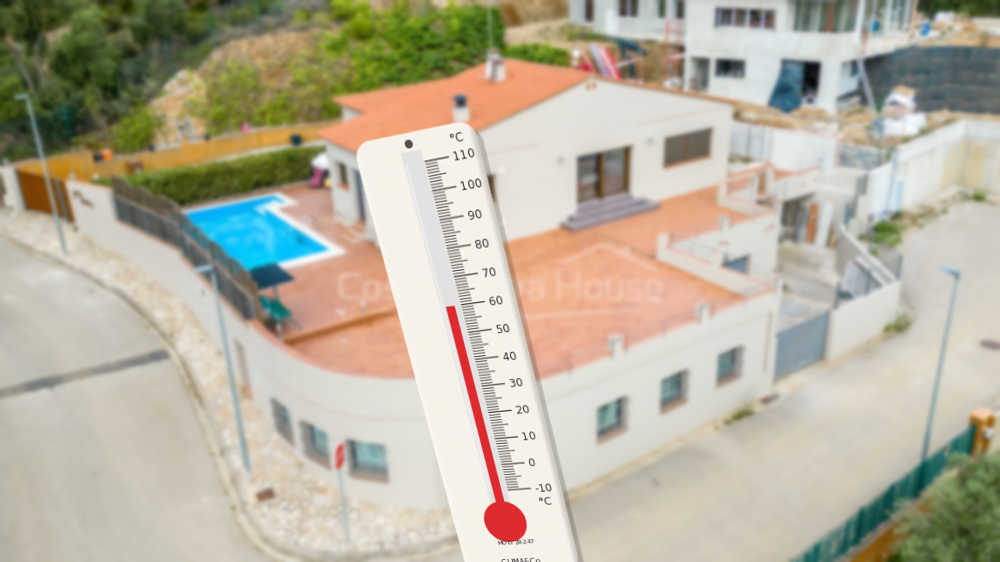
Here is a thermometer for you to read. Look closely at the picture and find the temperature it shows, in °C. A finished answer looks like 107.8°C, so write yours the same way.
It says 60°C
